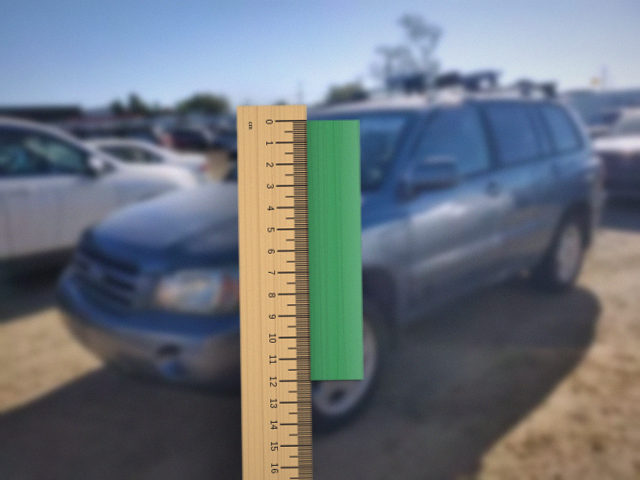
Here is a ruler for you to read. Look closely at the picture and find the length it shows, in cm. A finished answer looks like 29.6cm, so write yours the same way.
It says 12cm
